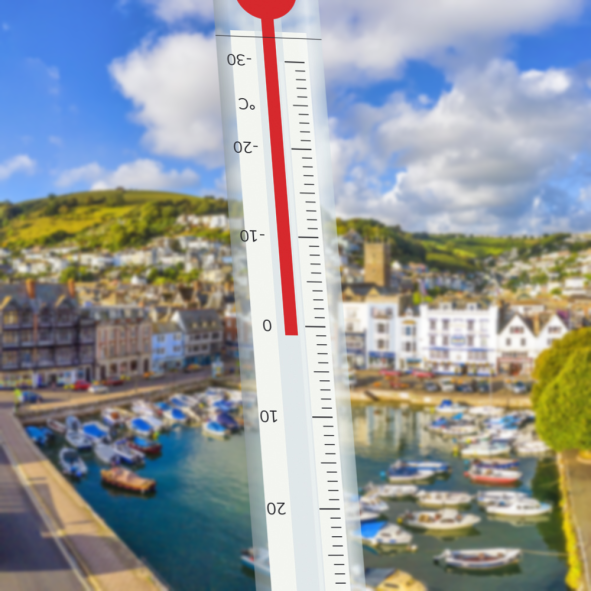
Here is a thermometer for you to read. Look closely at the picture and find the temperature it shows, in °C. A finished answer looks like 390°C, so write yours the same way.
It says 1°C
